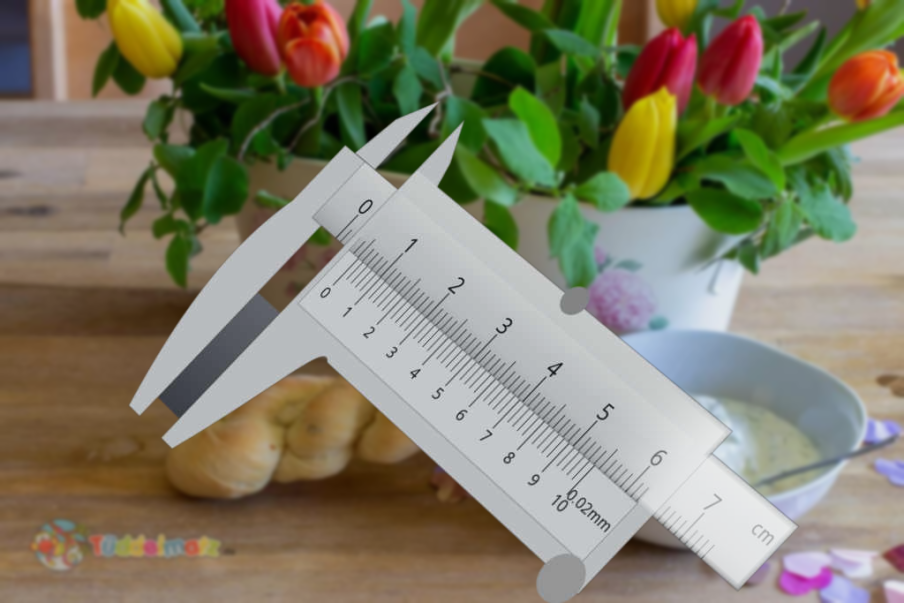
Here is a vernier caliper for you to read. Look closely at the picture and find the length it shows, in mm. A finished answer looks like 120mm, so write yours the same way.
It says 5.2mm
